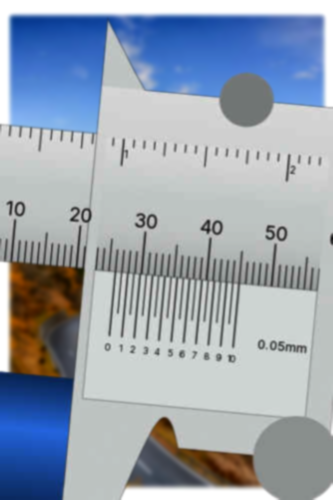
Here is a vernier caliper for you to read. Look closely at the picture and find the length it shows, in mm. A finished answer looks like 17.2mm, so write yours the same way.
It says 26.0mm
